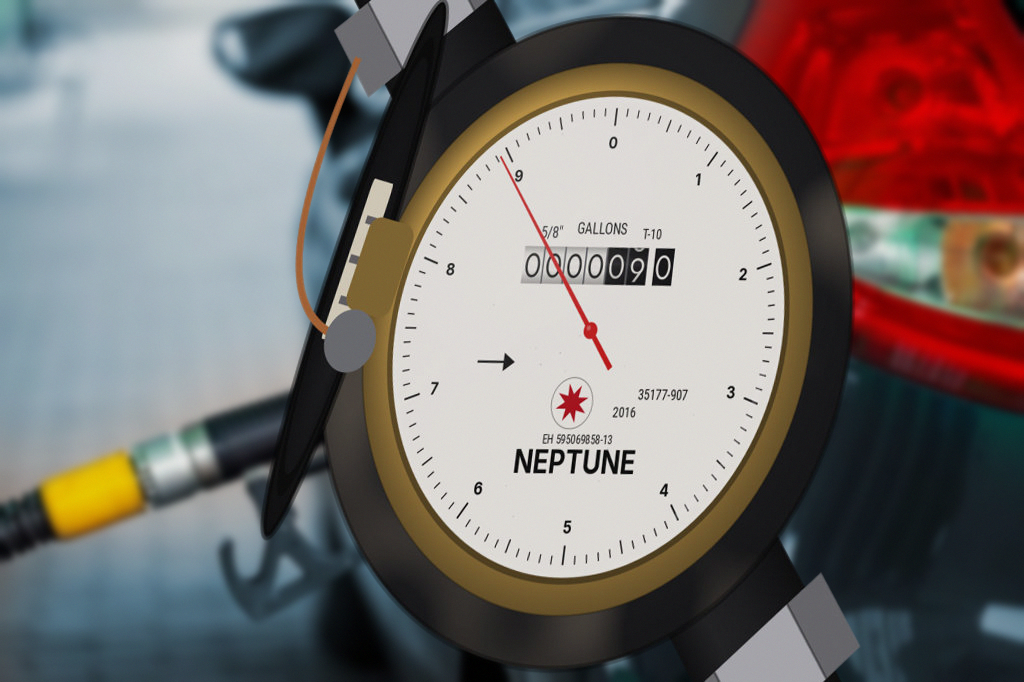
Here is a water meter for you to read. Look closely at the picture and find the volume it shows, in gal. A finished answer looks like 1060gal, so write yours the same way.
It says 88.9gal
